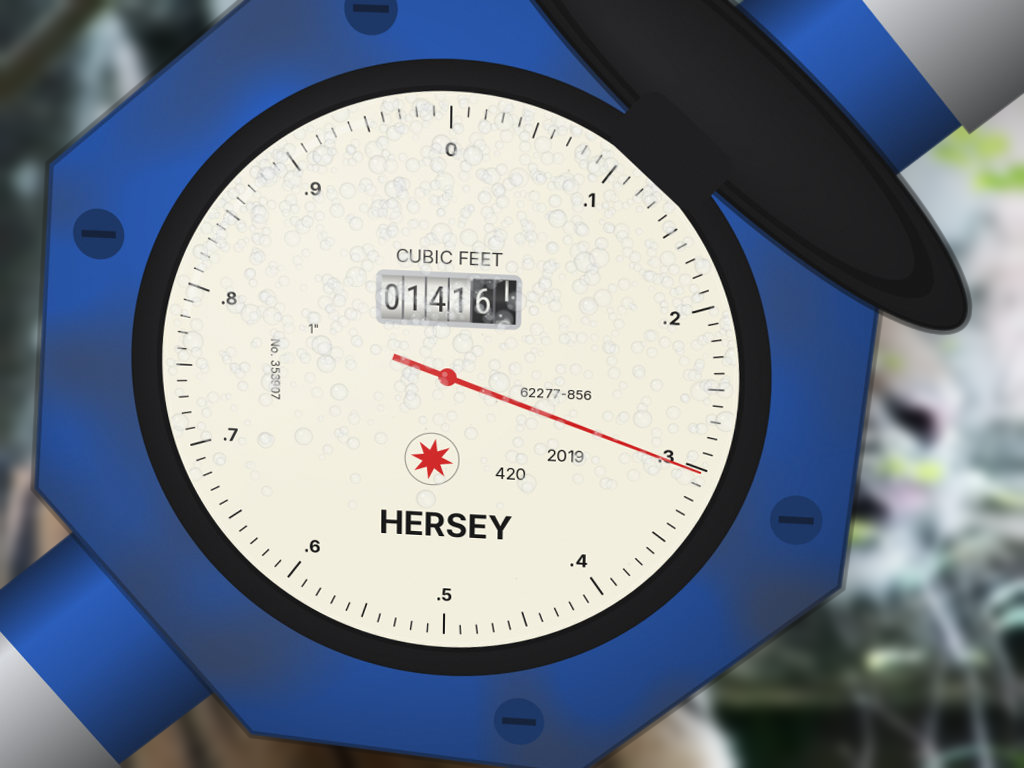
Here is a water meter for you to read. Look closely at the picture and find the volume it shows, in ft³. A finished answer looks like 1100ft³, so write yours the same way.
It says 14161.30ft³
